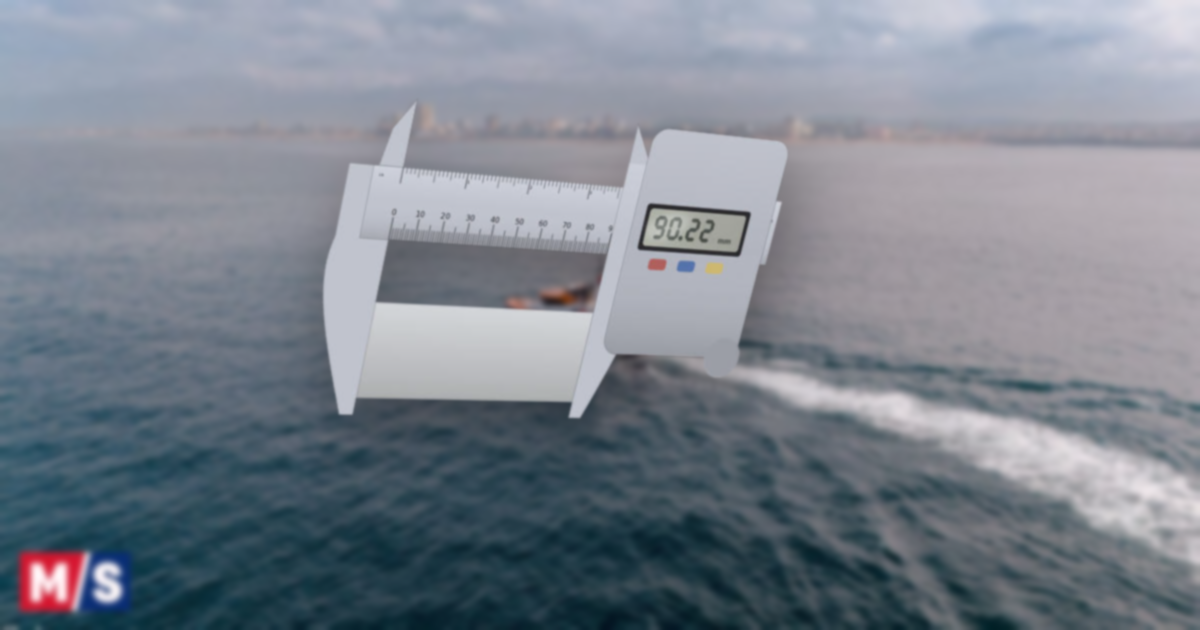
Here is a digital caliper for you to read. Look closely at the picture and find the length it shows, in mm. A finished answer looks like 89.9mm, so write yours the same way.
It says 90.22mm
